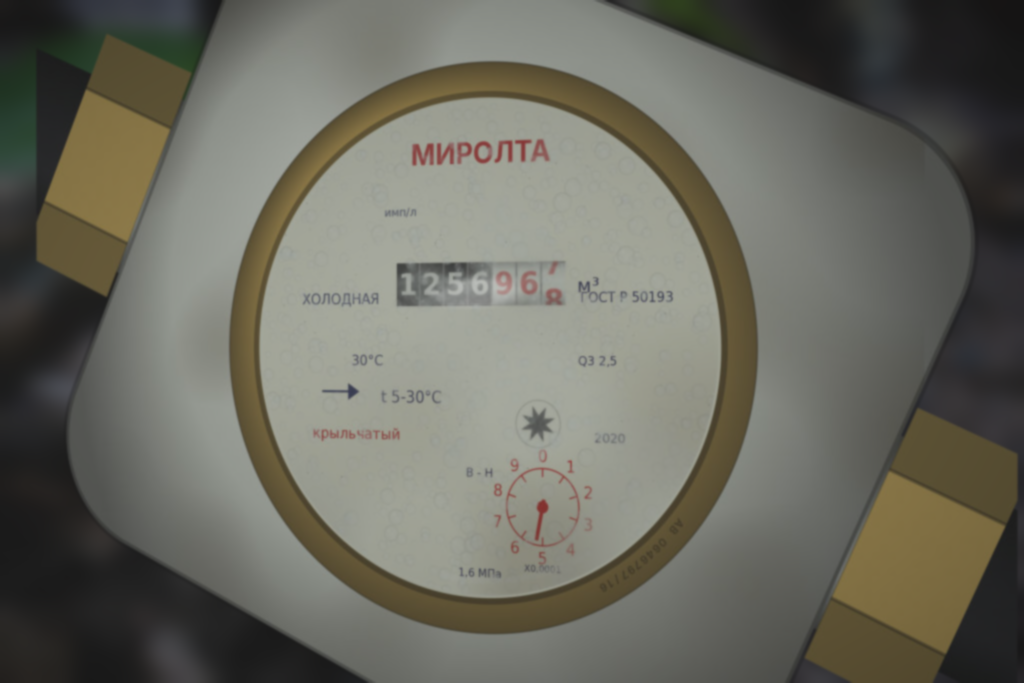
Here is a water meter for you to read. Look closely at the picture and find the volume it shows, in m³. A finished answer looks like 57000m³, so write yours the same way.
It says 1256.9675m³
